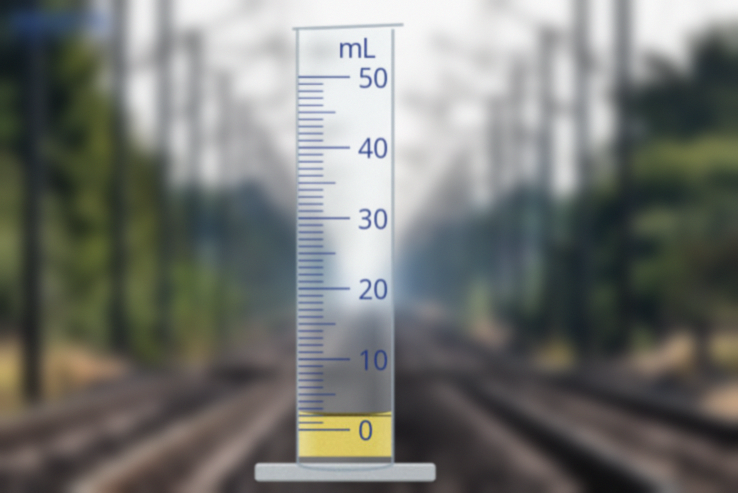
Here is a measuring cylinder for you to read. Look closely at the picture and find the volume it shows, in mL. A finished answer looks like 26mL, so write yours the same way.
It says 2mL
